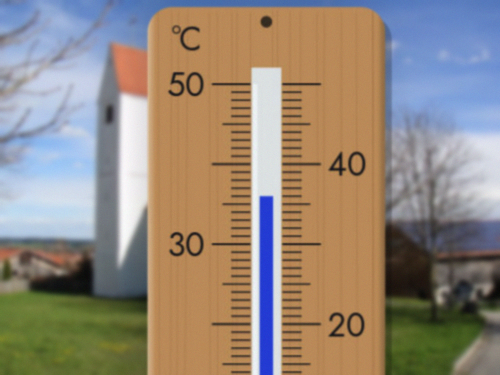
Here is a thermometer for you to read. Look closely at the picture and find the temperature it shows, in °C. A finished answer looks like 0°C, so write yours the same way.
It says 36°C
